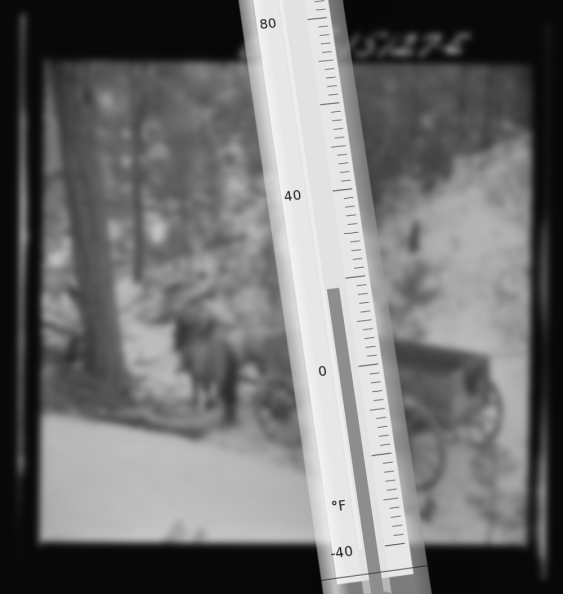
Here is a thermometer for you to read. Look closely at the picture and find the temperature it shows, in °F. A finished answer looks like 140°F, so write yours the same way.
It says 18°F
